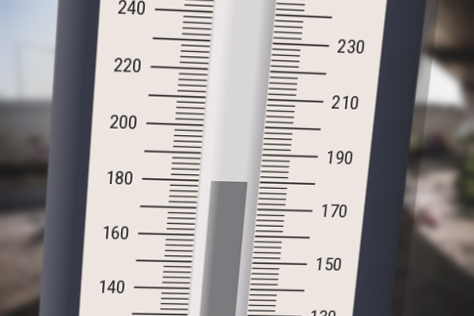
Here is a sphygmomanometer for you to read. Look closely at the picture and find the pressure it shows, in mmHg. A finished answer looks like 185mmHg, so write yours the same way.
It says 180mmHg
